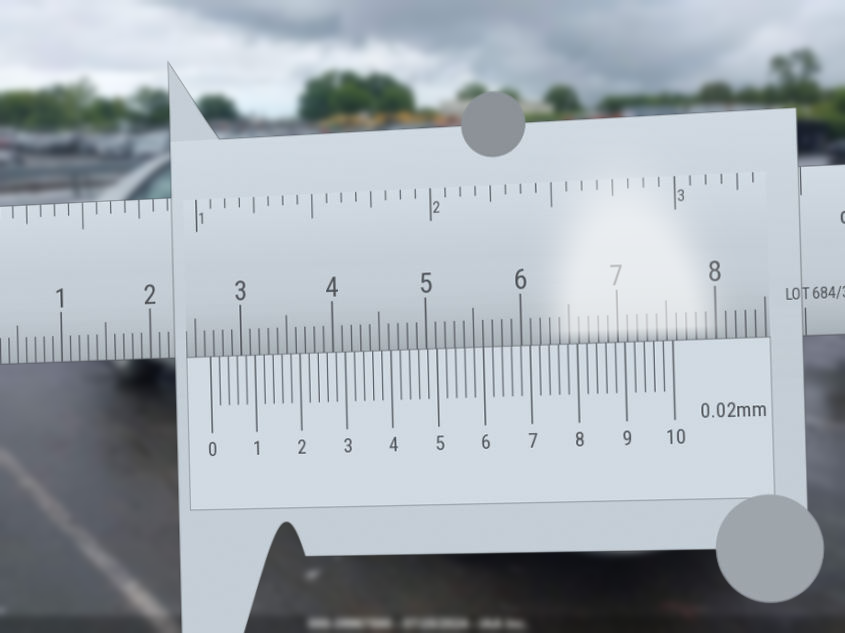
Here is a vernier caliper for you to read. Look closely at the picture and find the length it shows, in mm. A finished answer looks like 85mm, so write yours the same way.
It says 26.6mm
